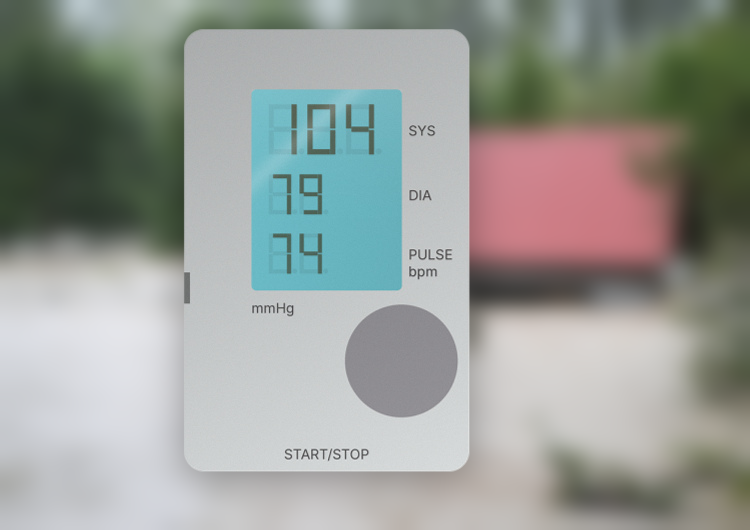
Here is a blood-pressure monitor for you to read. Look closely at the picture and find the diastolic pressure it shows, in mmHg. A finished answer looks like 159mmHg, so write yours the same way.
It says 79mmHg
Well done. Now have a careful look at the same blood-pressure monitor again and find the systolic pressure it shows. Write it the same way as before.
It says 104mmHg
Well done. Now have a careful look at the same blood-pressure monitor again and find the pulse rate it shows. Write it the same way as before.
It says 74bpm
